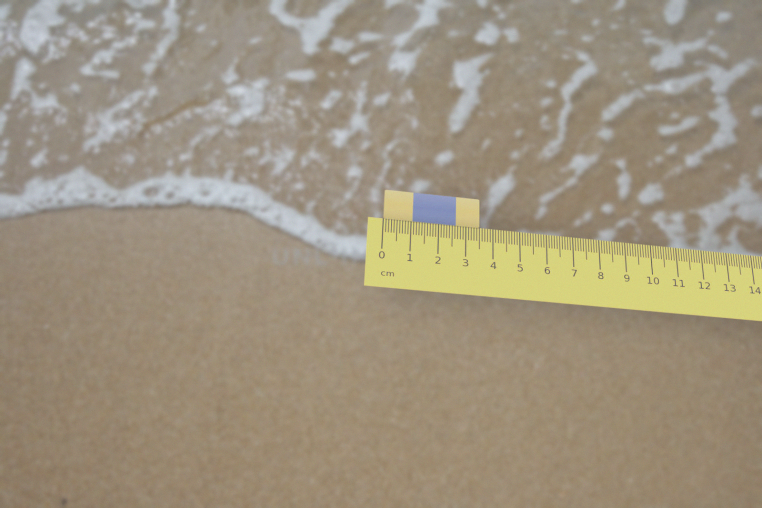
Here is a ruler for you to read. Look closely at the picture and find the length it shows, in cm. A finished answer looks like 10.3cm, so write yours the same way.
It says 3.5cm
